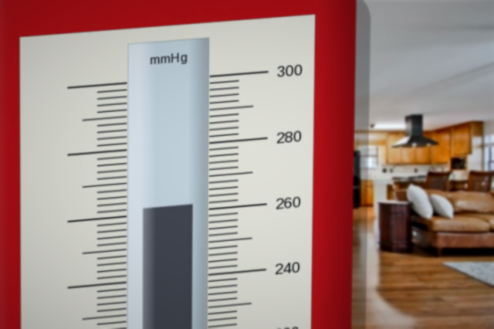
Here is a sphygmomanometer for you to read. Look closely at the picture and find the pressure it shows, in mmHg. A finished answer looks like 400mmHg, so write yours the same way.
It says 262mmHg
